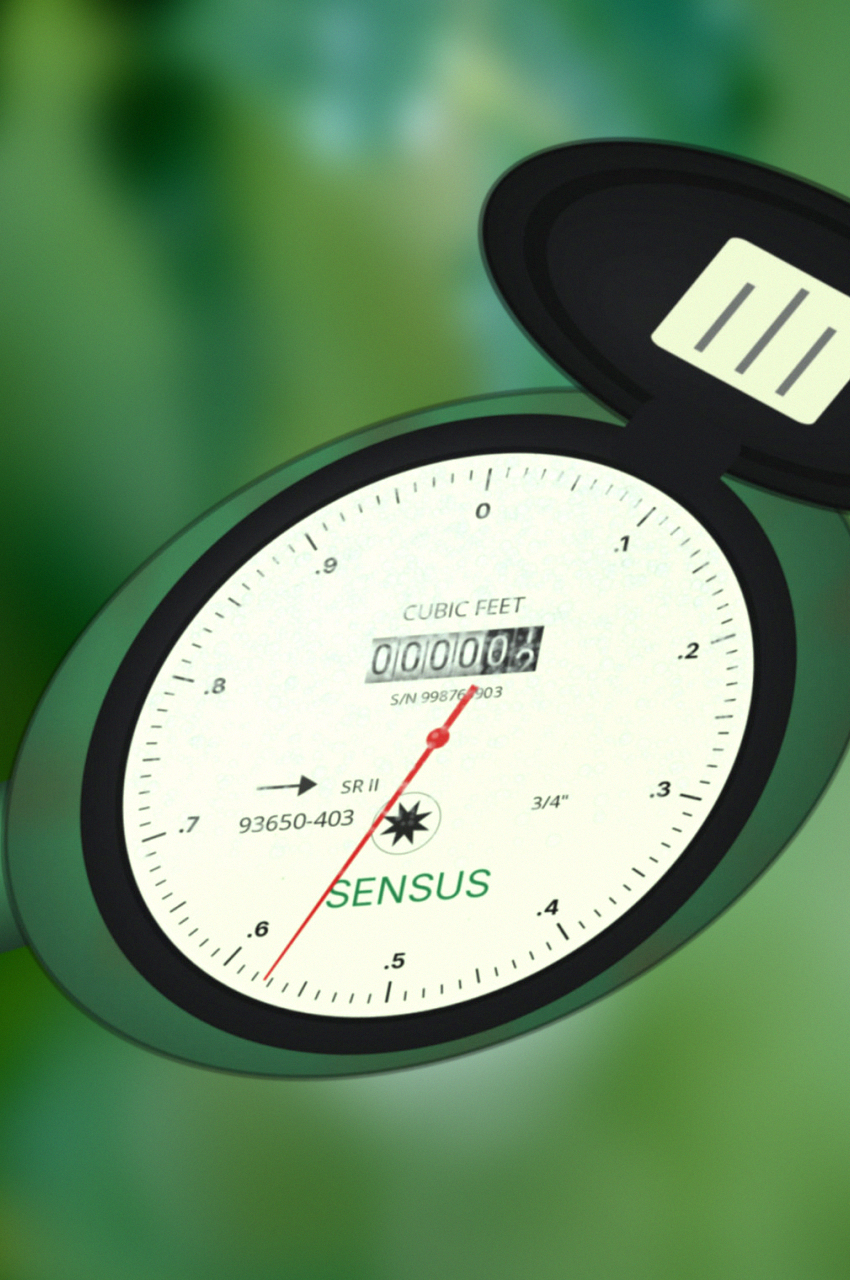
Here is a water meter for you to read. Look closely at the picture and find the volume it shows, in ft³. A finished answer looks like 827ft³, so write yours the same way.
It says 1.57ft³
